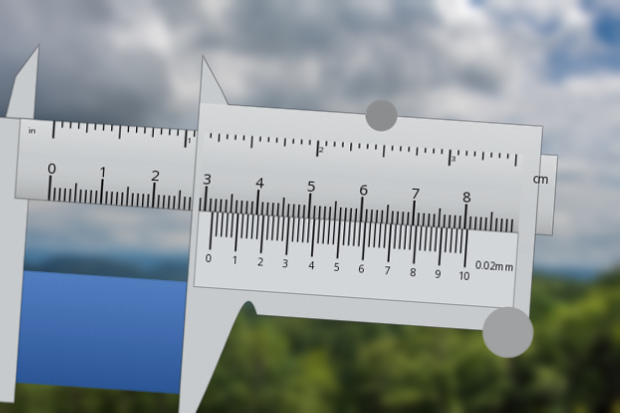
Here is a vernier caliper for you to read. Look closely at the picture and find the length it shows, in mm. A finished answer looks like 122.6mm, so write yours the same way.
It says 31.5mm
